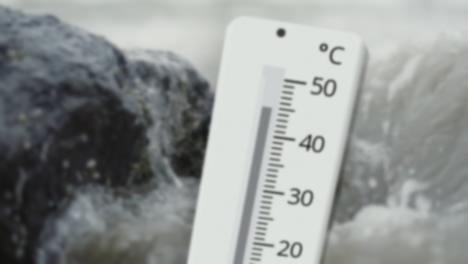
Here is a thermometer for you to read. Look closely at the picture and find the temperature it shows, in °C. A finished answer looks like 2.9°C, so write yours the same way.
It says 45°C
